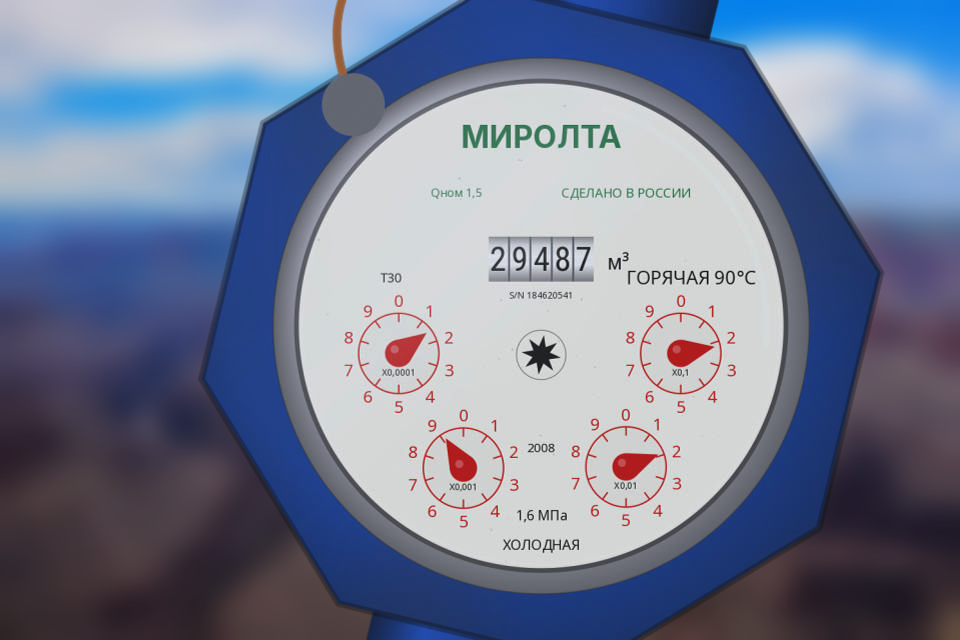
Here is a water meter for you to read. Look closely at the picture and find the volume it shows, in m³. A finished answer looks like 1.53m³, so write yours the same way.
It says 29487.2191m³
